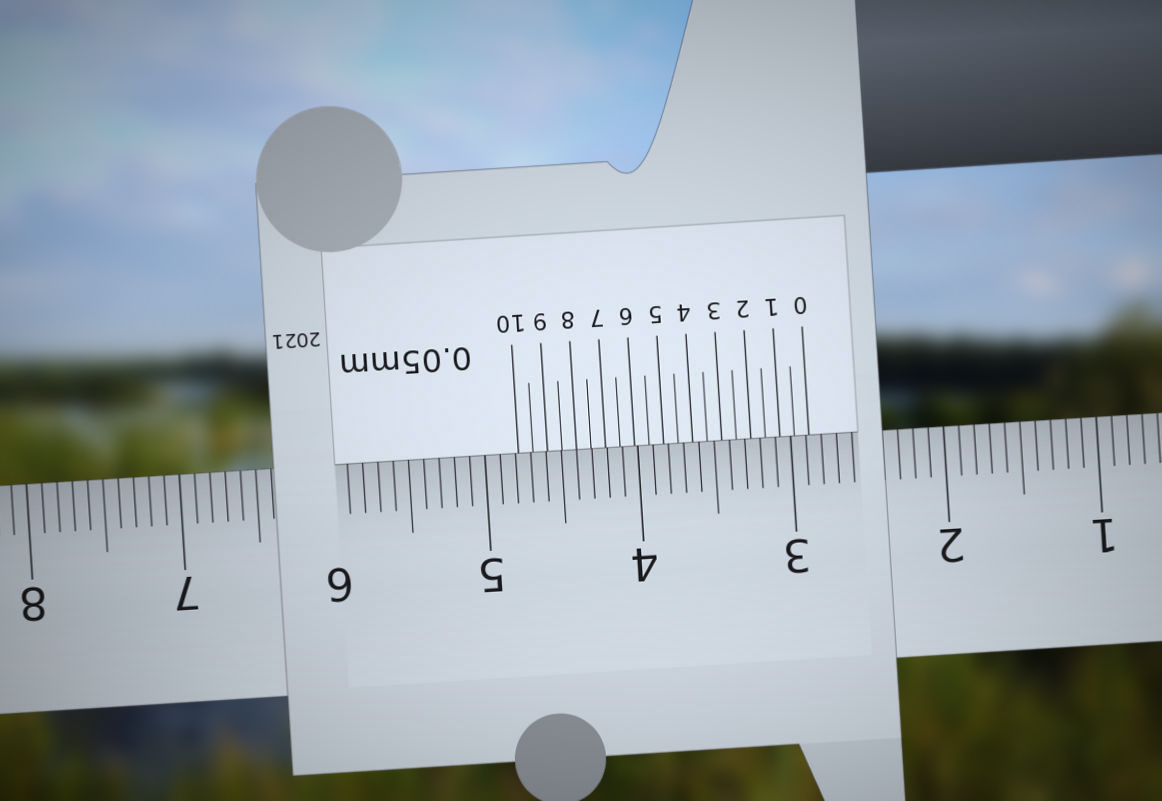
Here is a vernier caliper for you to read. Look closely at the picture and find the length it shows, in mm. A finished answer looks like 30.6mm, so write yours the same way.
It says 28.8mm
